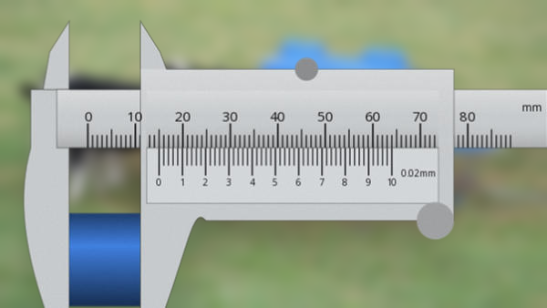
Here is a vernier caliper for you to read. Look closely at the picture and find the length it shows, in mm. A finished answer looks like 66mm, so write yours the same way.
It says 15.0mm
